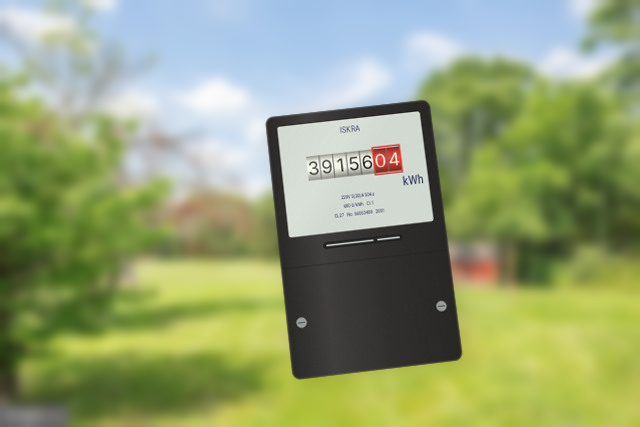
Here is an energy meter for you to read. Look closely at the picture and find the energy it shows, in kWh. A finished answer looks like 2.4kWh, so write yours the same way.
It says 39156.04kWh
